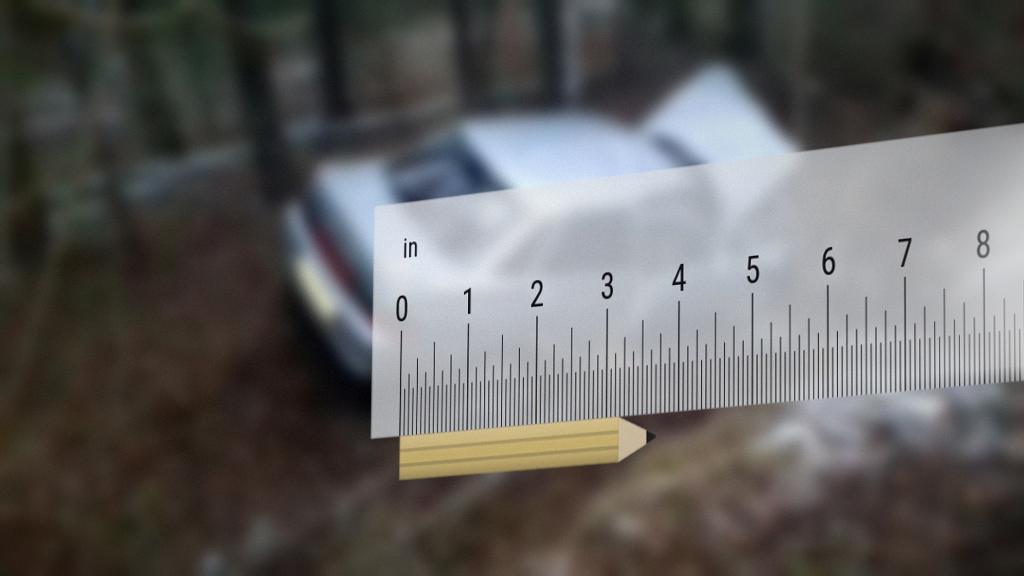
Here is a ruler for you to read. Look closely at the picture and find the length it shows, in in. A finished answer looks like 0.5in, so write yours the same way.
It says 3.6875in
